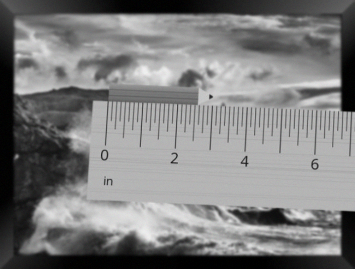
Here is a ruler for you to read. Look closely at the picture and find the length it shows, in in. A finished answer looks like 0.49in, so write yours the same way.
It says 3in
